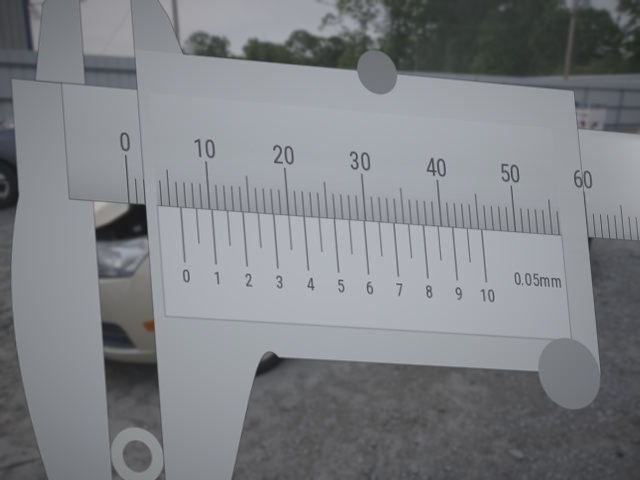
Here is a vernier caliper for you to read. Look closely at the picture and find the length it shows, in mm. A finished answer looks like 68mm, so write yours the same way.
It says 6.4mm
